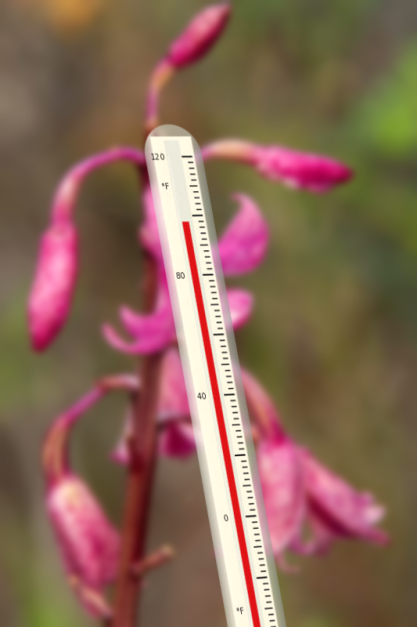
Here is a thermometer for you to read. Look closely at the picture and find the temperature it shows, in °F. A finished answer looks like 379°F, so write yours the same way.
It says 98°F
